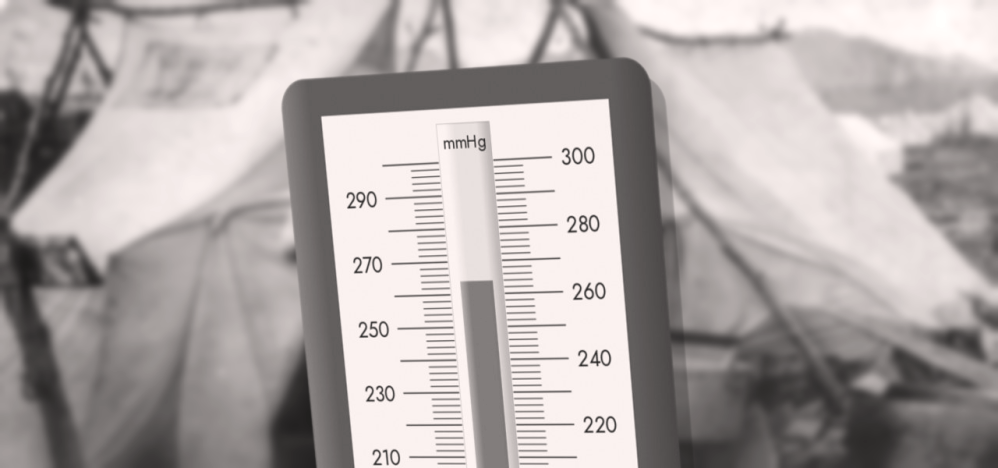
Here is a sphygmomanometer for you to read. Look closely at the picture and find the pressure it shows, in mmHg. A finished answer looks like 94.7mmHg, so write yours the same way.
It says 264mmHg
